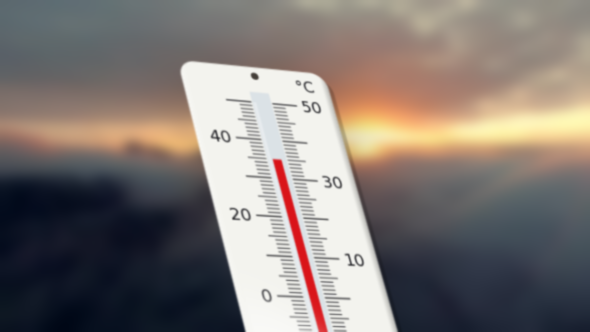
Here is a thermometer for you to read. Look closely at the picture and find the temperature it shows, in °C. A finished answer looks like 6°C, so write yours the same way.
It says 35°C
